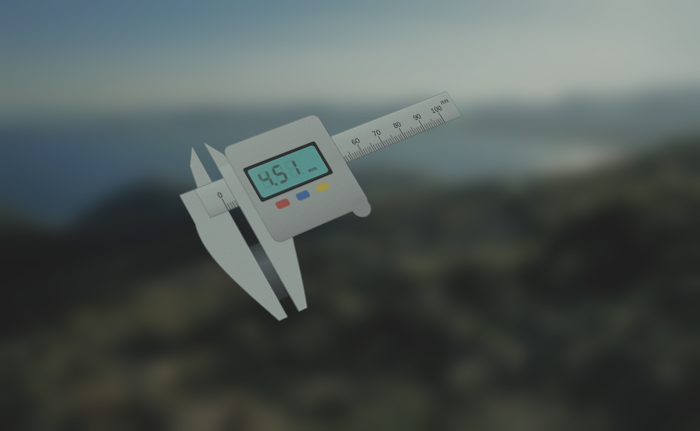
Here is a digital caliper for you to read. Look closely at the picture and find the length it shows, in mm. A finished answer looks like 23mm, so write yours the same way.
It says 4.51mm
